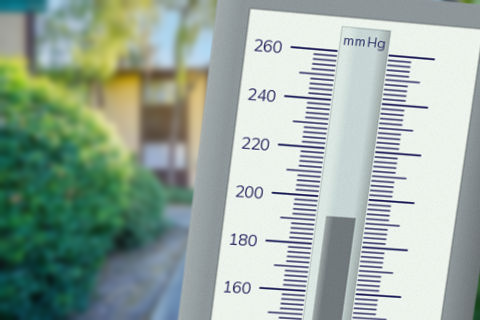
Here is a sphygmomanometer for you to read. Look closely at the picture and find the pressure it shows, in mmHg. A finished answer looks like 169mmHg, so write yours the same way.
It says 192mmHg
